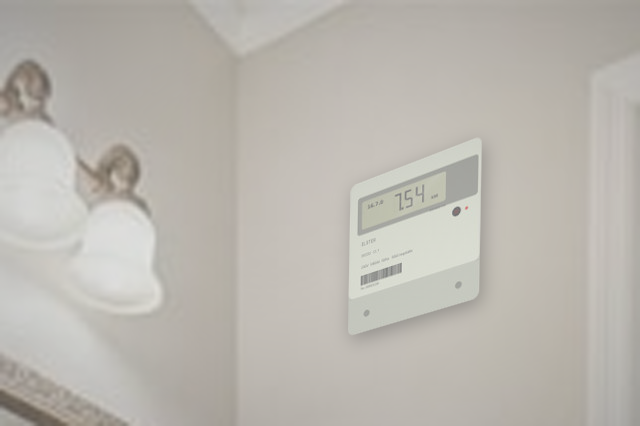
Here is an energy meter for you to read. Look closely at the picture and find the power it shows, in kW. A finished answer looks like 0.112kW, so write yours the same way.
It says 7.54kW
